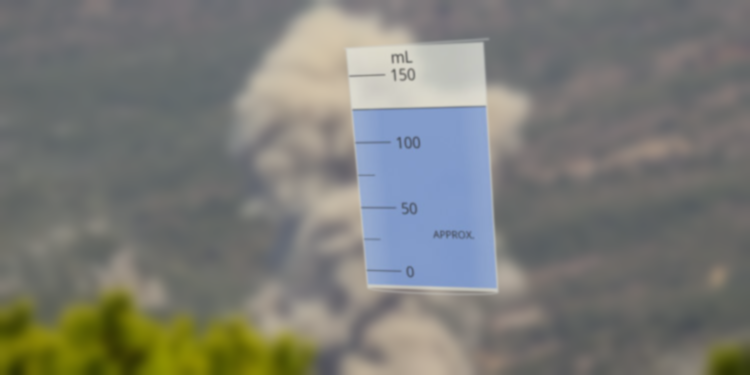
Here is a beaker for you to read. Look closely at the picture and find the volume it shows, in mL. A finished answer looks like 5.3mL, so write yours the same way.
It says 125mL
